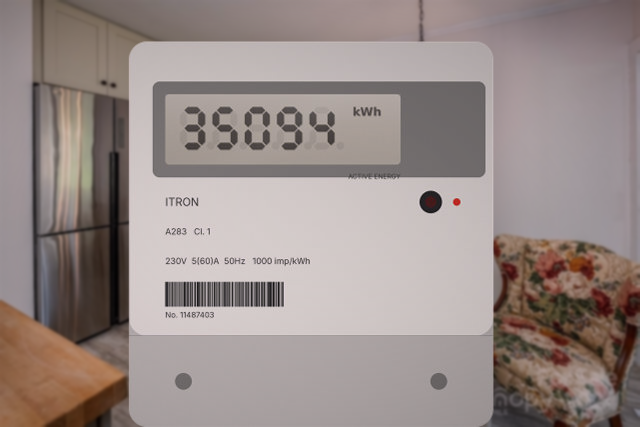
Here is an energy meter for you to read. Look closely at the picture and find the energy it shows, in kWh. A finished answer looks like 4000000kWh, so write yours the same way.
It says 35094kWh
